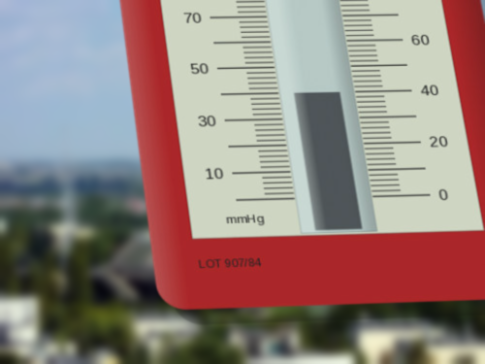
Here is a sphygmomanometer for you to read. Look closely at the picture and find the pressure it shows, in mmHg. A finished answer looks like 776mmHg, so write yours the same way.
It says 40mmHg
